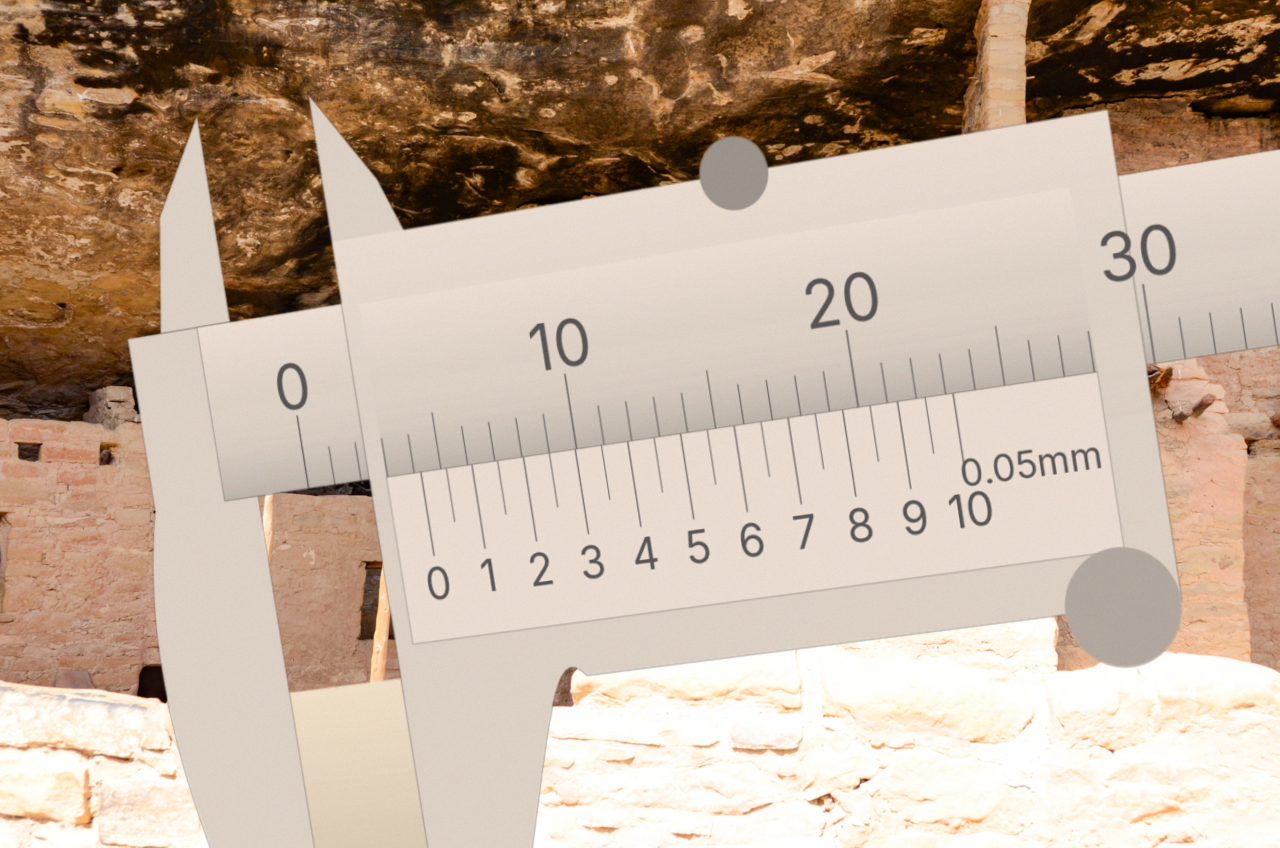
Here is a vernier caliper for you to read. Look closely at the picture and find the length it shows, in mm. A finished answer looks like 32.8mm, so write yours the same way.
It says 4.25mm
